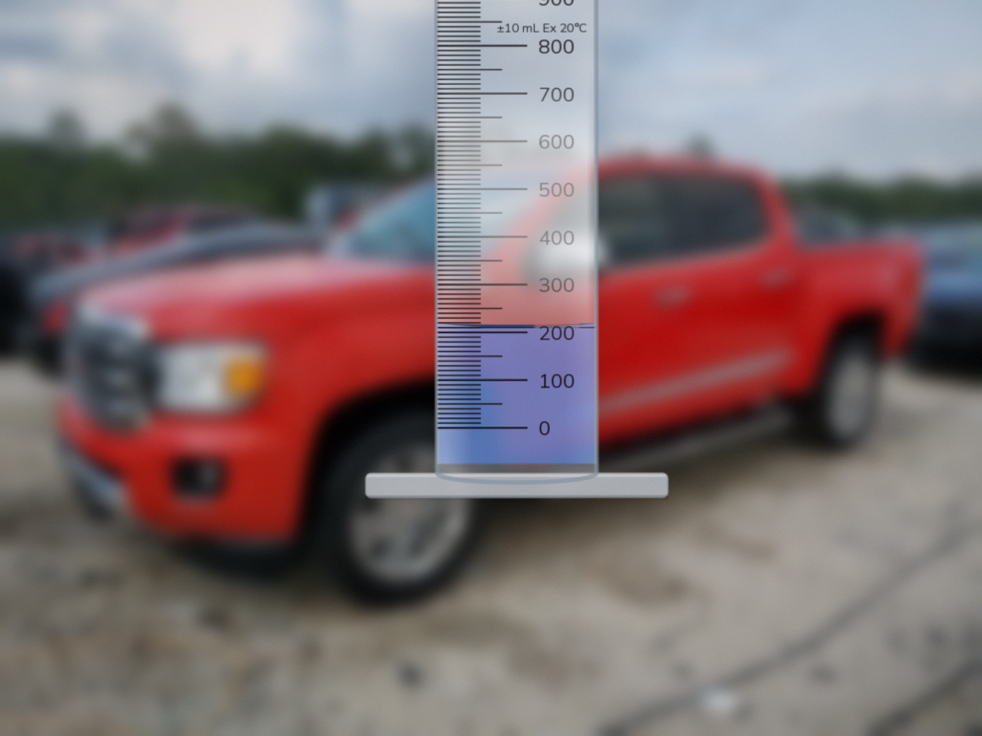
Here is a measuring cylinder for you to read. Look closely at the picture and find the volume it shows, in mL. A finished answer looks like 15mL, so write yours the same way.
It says 210mL
